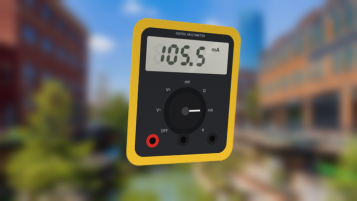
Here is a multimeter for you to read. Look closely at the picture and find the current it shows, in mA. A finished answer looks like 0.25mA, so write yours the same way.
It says 105.5mA
